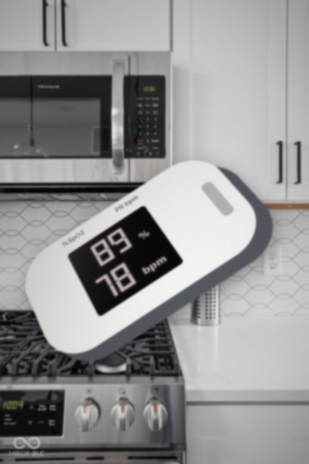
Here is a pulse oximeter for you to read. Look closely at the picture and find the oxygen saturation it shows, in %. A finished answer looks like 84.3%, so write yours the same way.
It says 89%
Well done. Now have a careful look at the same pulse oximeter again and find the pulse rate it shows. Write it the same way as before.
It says 78bpm
